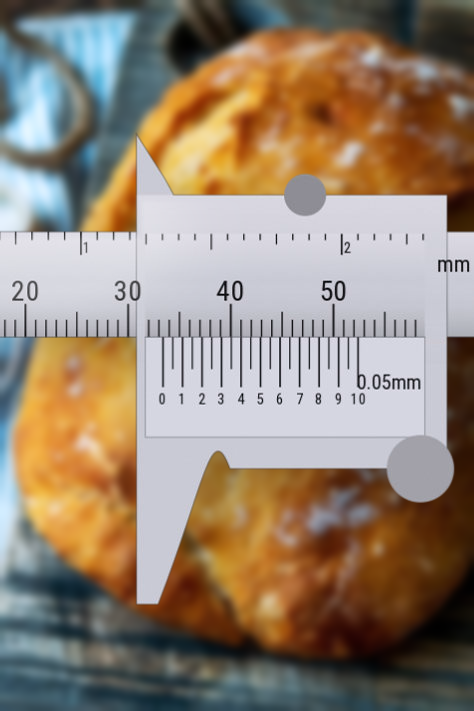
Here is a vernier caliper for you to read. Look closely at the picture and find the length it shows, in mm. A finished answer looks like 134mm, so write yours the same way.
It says 33.4mm
